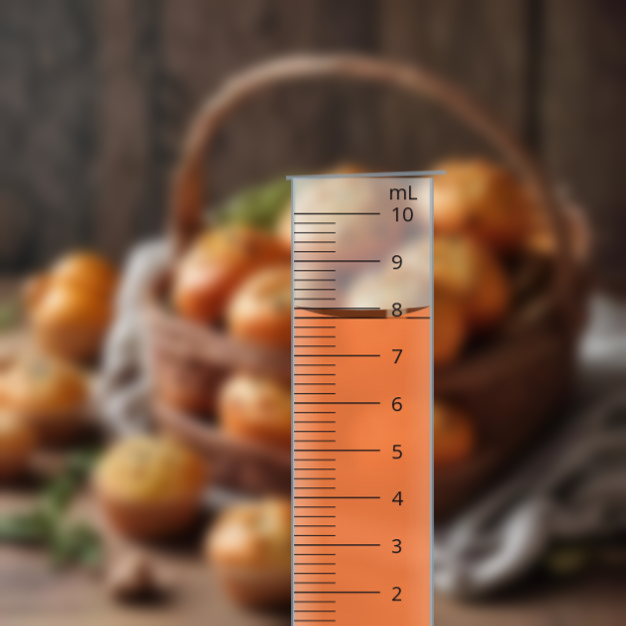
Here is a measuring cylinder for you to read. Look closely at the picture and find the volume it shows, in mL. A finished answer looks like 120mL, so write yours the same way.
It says 7.8mL
